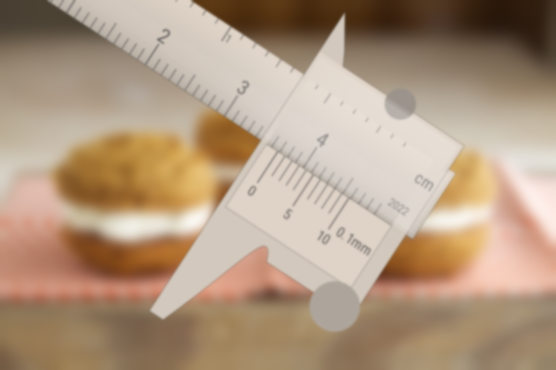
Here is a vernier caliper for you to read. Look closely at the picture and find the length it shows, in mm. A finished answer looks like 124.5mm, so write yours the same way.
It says 36.8mm
